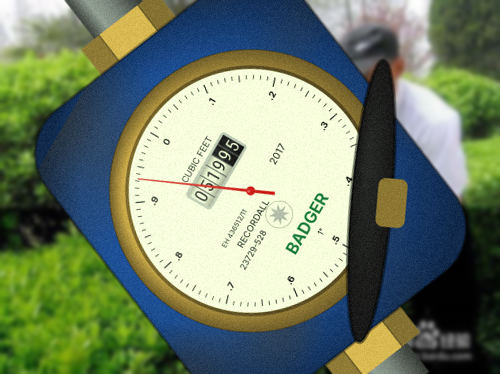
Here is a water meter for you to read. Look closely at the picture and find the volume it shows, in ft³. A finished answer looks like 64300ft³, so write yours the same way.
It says 51994.93ft³
